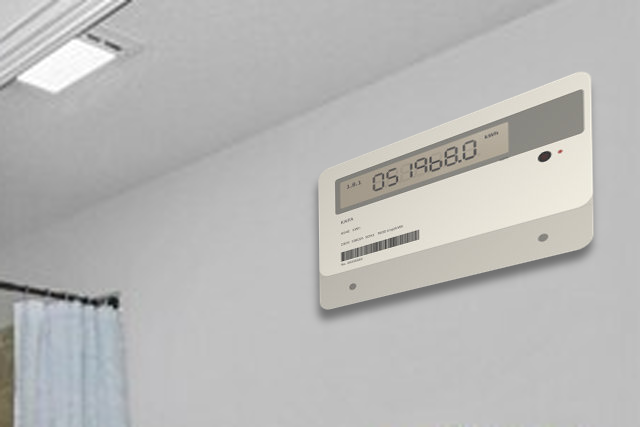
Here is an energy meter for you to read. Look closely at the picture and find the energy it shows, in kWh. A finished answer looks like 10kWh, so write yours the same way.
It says 51968.0kWh
